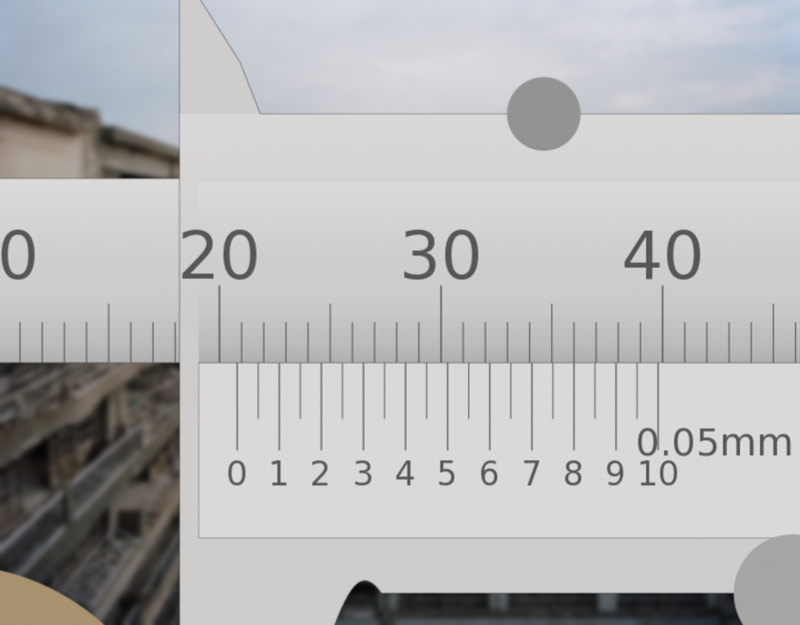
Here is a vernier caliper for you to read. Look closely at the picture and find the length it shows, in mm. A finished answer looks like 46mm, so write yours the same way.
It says 20.80mm
